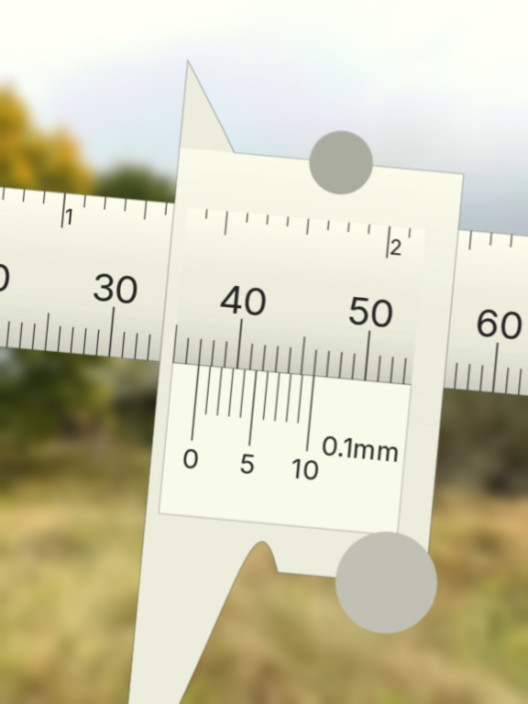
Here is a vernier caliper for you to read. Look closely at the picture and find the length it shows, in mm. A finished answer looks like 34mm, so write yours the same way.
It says 37.0mm
